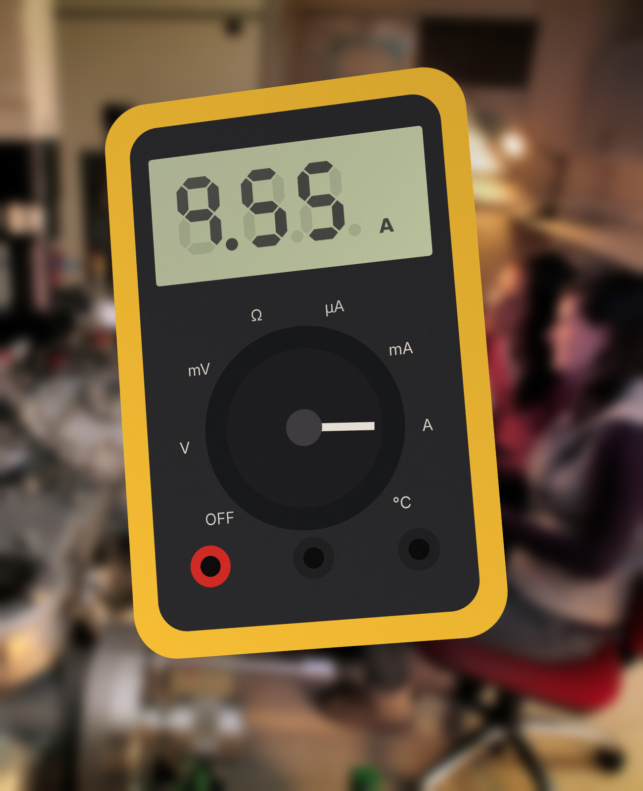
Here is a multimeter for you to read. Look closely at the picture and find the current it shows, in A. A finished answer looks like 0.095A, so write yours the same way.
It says 9.55A
